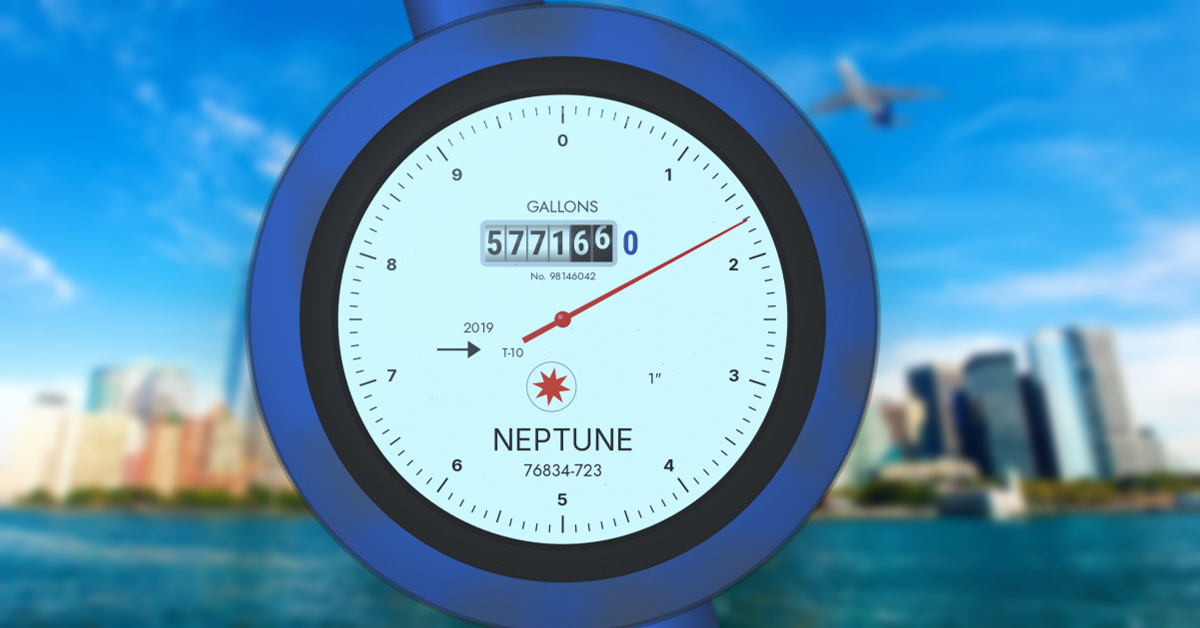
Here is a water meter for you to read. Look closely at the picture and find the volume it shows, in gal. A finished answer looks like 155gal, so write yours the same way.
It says 5771661.7gal
